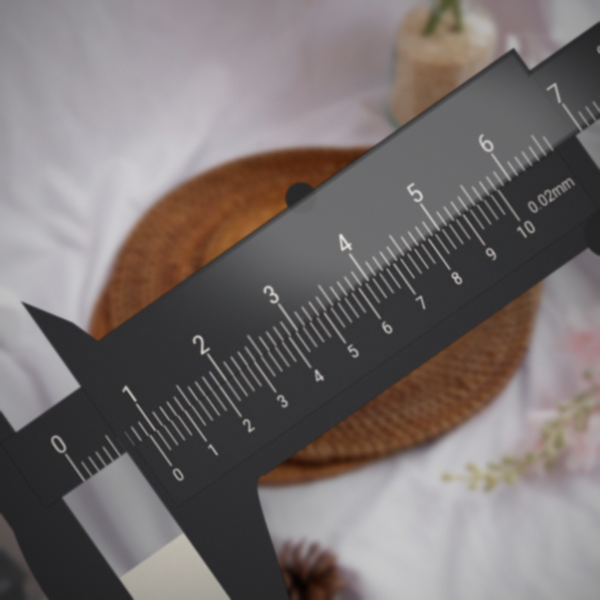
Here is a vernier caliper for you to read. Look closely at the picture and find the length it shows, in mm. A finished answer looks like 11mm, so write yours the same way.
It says 9.2mm
